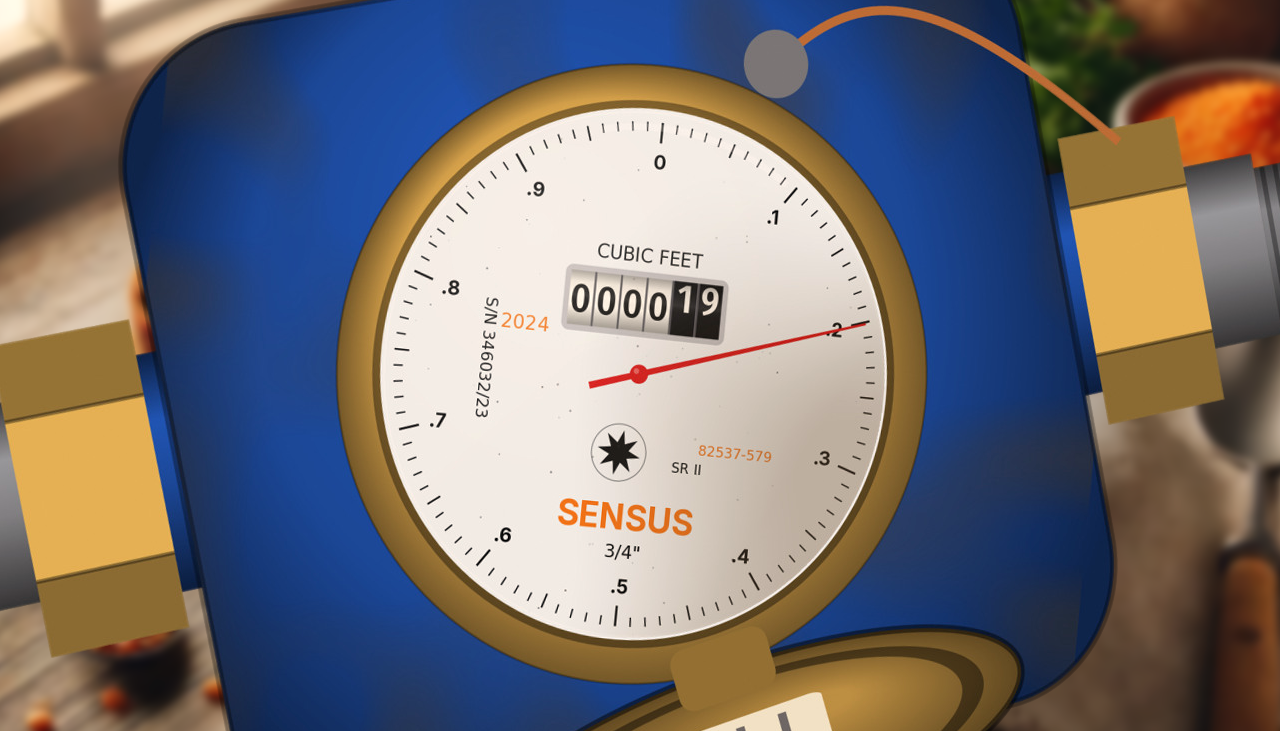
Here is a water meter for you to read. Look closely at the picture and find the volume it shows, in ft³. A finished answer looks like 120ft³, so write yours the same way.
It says 19.20ft³
